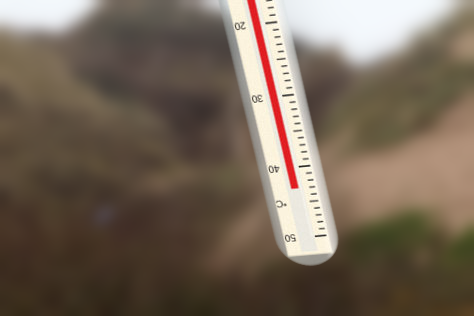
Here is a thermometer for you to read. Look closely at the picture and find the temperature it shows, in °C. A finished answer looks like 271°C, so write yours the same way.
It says 43°C
